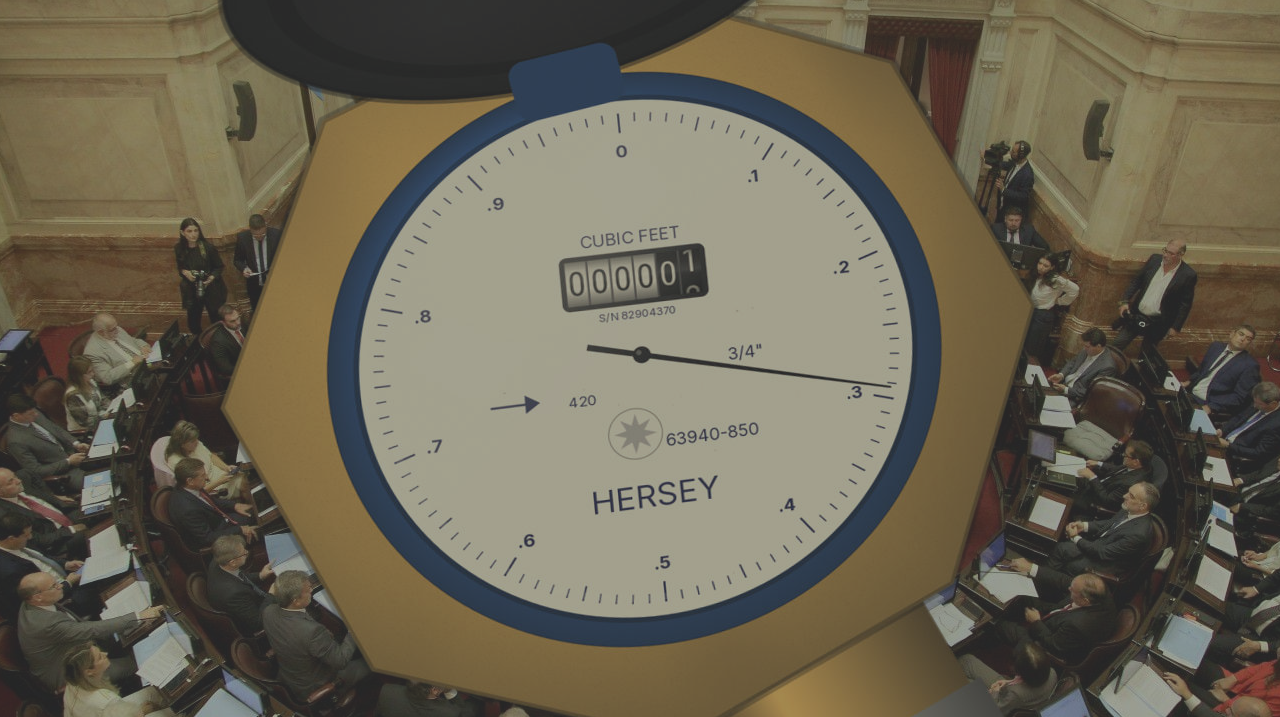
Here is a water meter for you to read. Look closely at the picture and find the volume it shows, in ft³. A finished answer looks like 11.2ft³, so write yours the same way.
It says 1.29ft³
